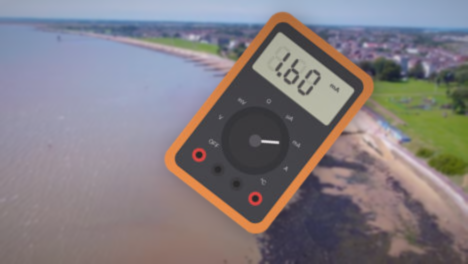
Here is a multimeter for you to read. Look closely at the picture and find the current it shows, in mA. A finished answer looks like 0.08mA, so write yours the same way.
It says 1.60mA
